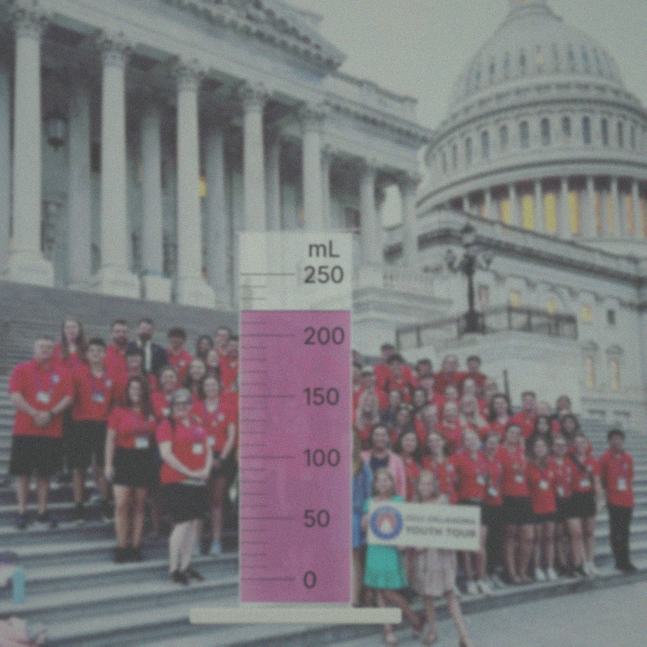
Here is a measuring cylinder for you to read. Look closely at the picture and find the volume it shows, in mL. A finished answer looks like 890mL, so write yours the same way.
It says 220mL
